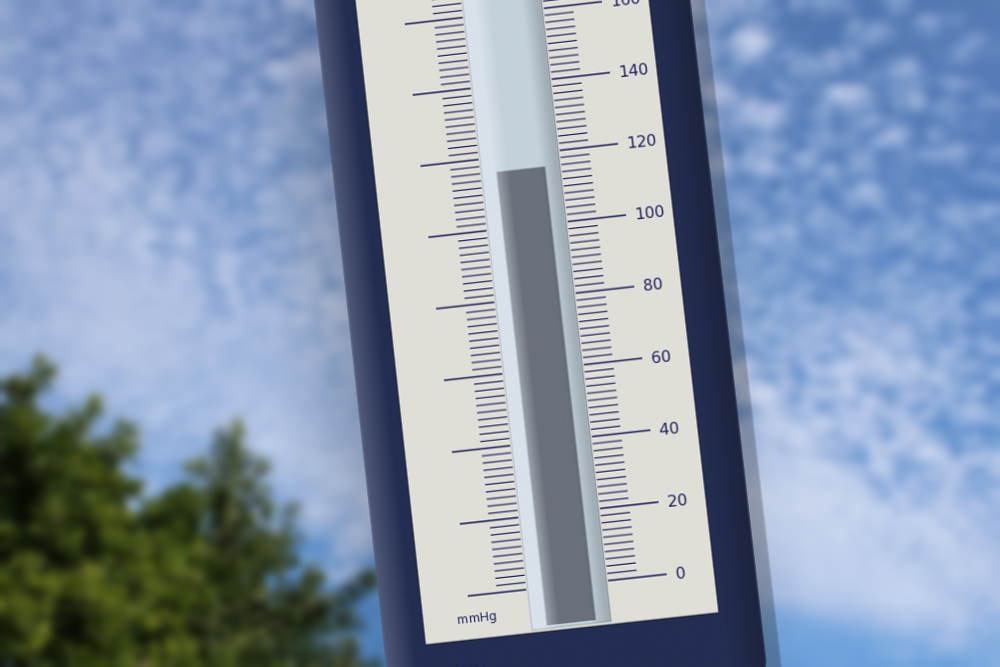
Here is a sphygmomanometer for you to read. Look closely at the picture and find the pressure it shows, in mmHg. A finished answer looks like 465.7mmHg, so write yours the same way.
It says 116mmHg
